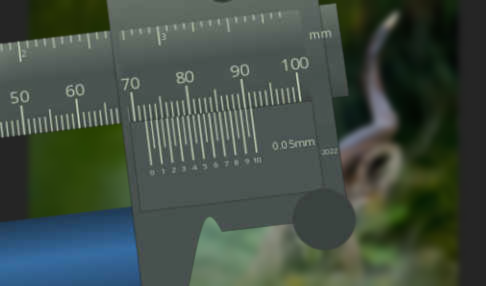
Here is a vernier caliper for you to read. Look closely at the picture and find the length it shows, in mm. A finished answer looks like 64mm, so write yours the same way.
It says 72.0mm
